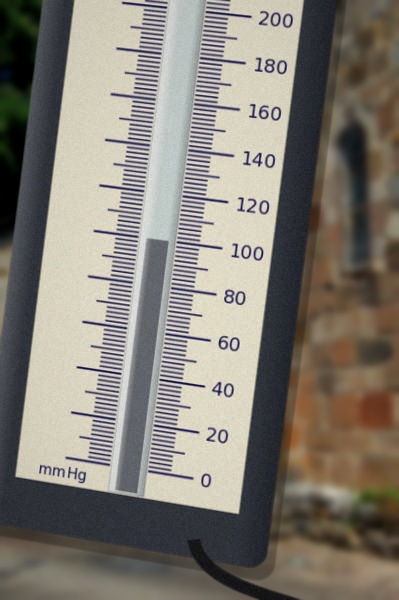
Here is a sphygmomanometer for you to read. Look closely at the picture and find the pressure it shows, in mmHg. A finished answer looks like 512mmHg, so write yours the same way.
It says 100mmHg
